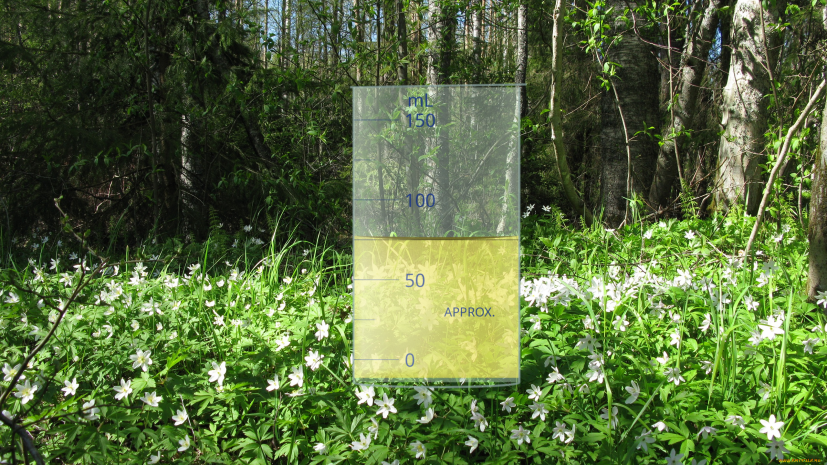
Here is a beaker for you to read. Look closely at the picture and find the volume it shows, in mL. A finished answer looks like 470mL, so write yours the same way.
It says 75mL
